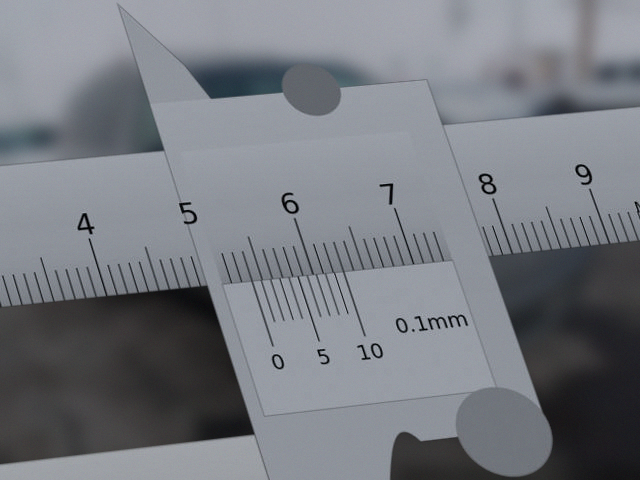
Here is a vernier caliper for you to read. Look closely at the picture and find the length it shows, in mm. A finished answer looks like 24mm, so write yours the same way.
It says 54.0mm
